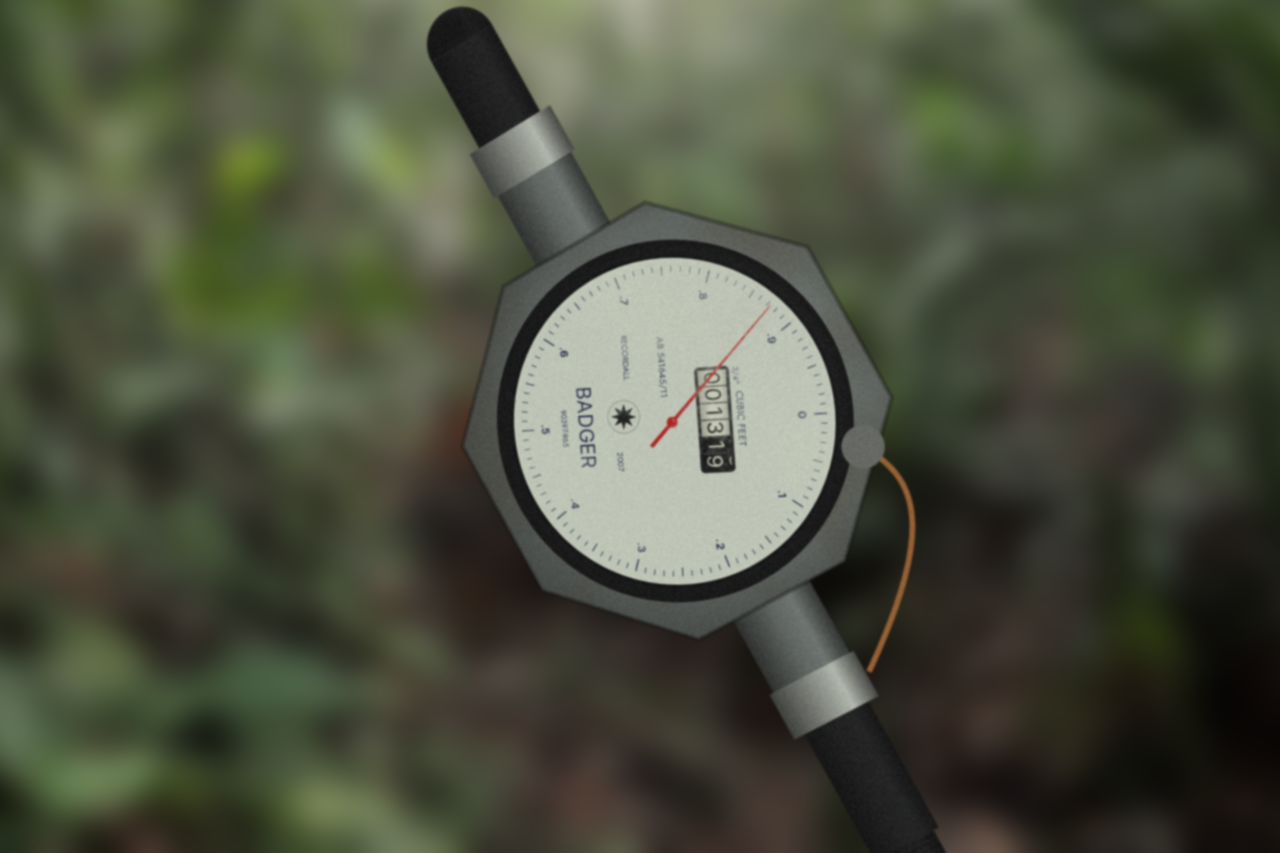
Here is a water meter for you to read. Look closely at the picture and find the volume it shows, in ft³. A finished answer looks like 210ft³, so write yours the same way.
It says 1318.87ft³
